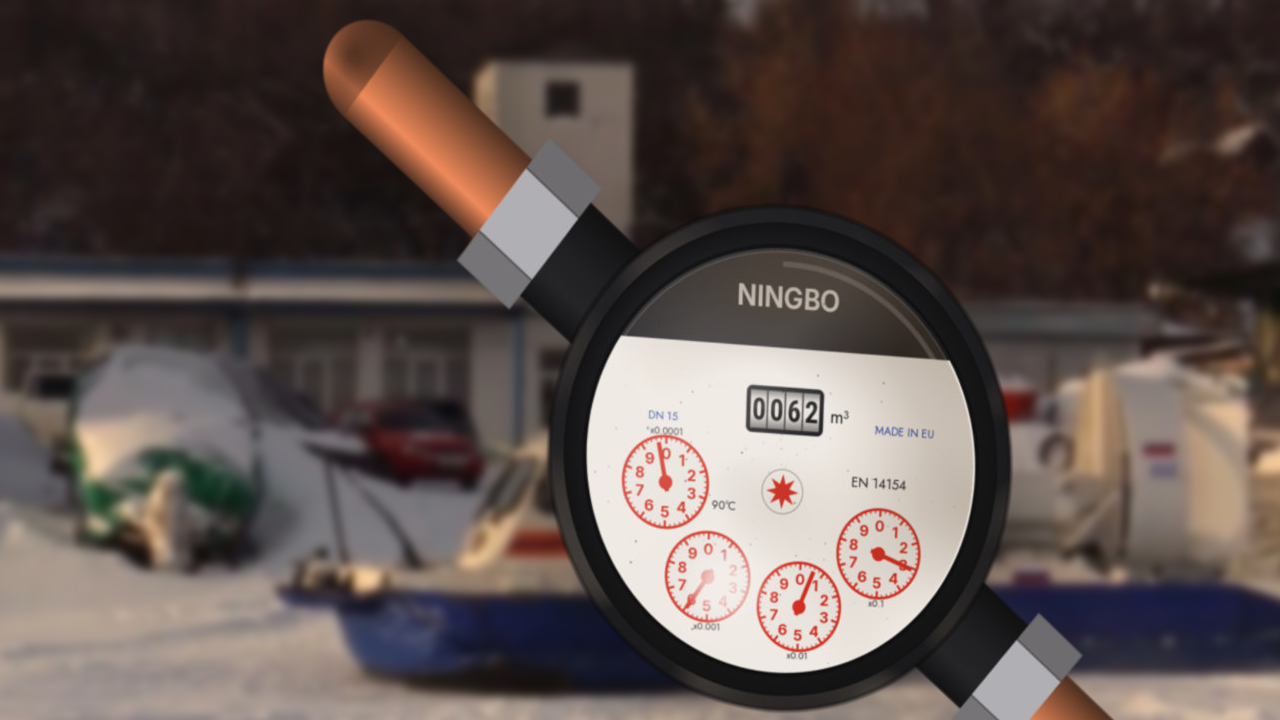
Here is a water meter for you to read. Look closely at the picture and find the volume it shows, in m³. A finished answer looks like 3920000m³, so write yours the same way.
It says 62.3059m³
